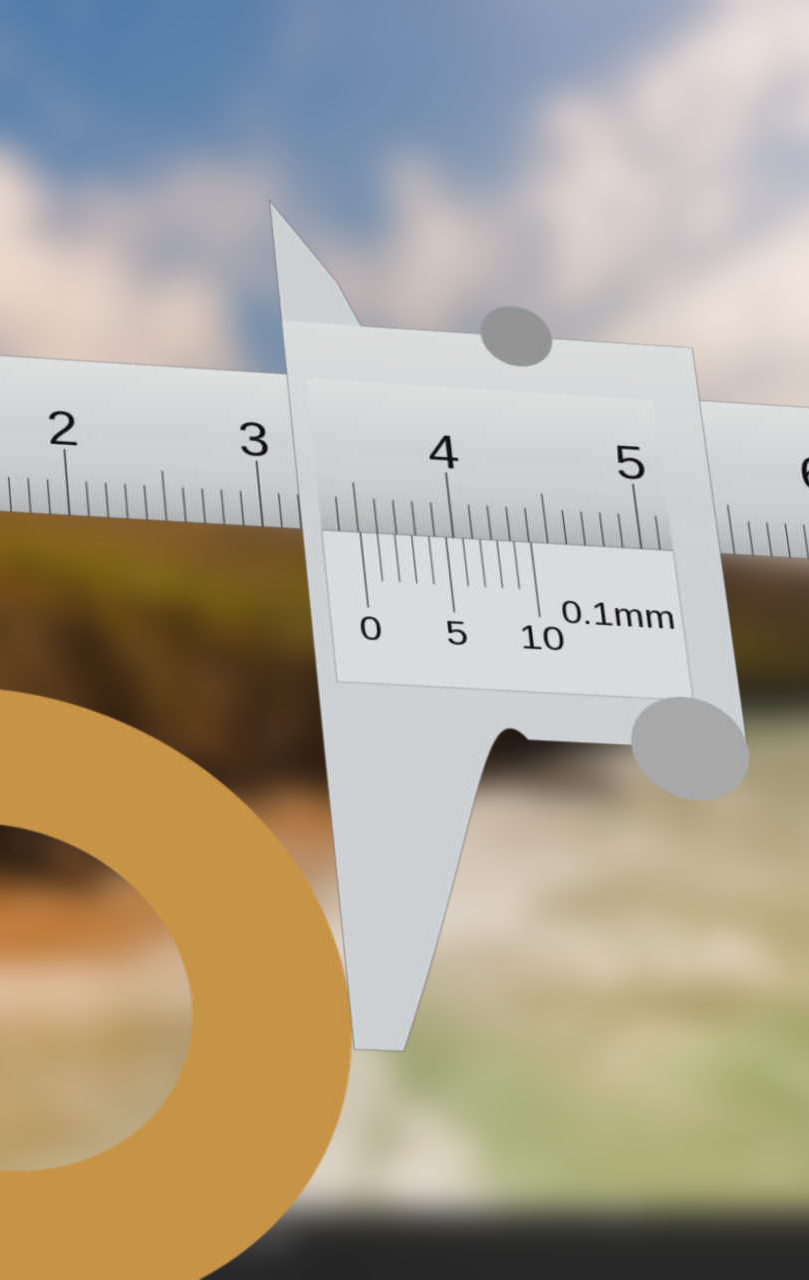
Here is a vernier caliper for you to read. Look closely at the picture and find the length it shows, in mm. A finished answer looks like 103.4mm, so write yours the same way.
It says 35.1mm
